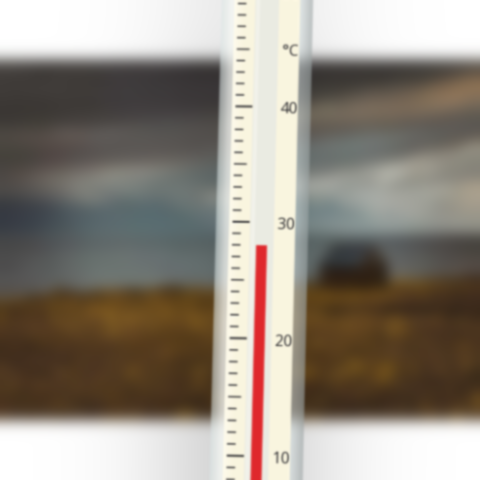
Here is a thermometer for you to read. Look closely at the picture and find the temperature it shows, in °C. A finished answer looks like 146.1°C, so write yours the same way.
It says 28°C
